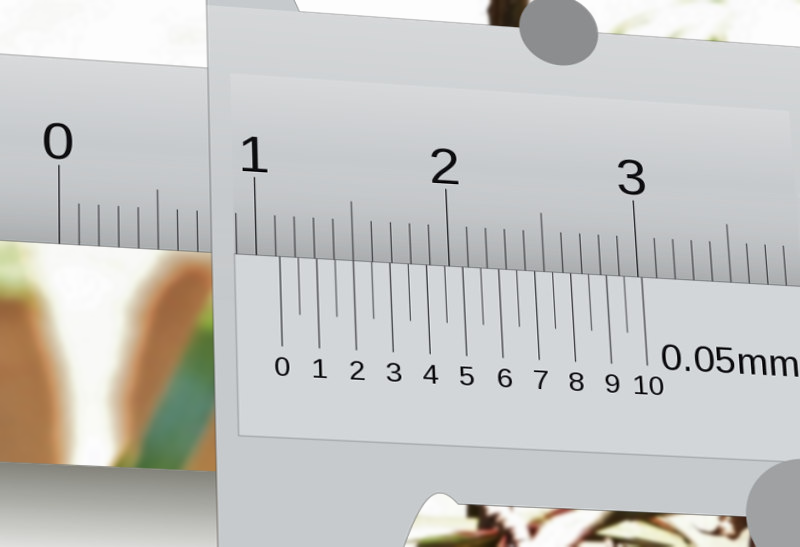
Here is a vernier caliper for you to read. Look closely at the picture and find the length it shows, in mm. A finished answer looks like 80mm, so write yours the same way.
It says 11.2mm
